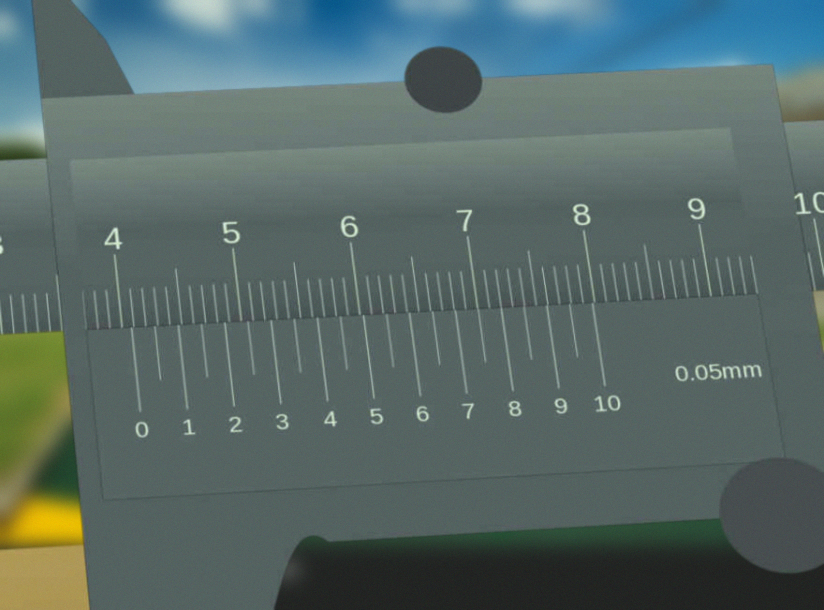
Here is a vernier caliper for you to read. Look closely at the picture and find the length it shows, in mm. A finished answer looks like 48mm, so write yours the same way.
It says 40.8mm
